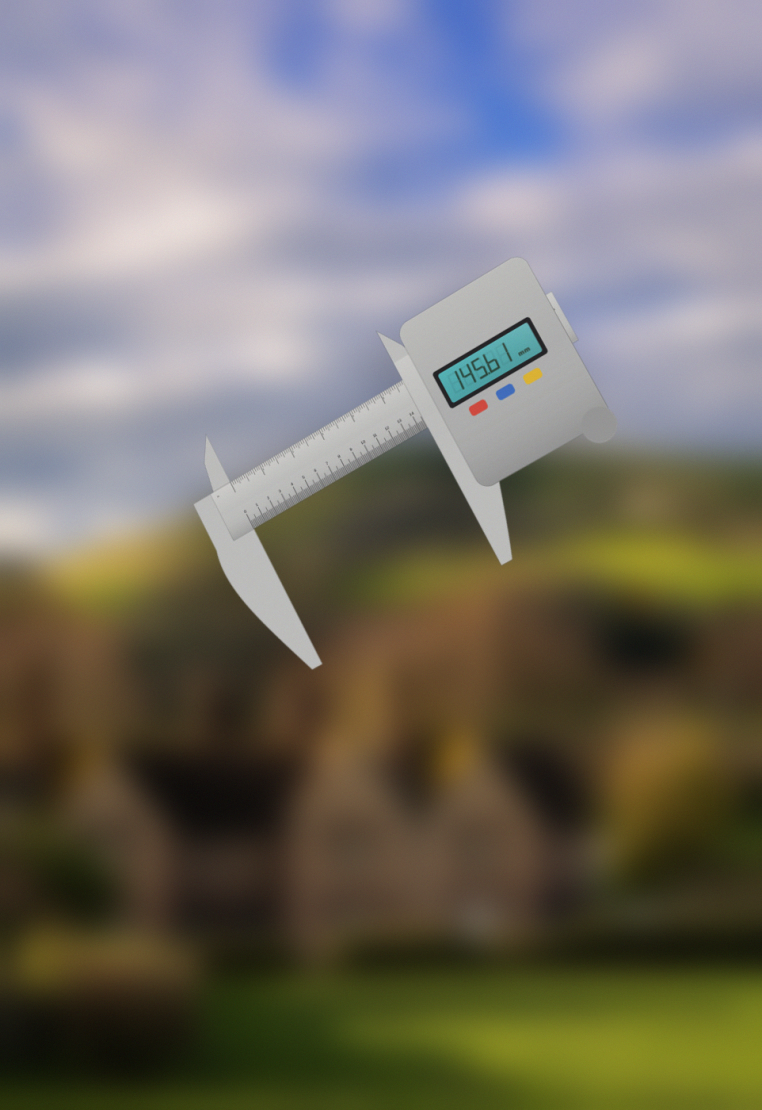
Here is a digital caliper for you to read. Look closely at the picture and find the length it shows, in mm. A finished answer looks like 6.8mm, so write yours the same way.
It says 145.61mm
